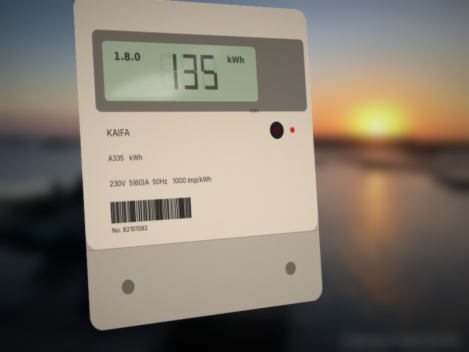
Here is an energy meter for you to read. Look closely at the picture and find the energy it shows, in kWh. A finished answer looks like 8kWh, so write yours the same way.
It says 135kWh
